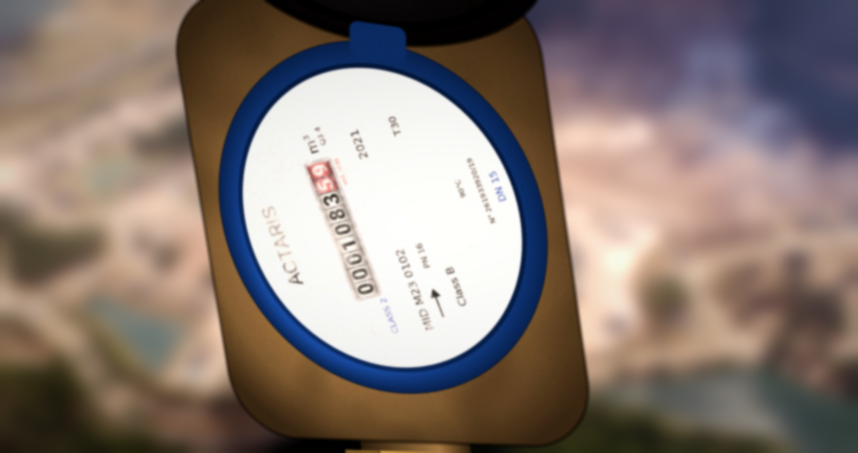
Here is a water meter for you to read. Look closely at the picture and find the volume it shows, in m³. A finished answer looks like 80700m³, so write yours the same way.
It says 1083.59m³
